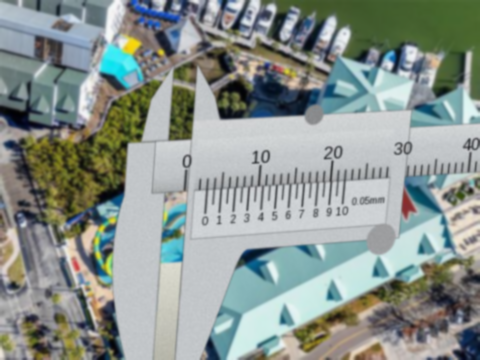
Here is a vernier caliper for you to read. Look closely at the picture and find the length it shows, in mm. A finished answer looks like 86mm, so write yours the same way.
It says 3.0mm
